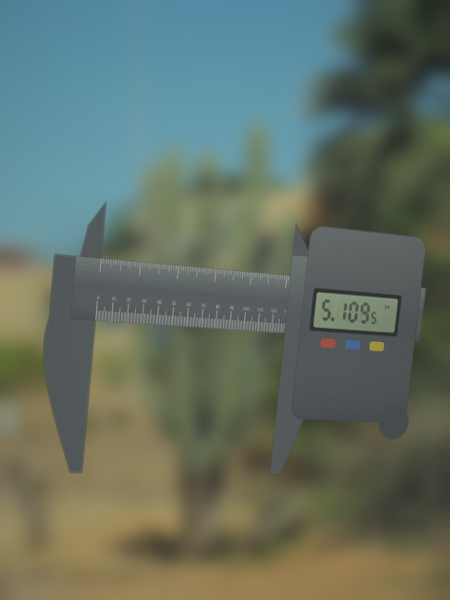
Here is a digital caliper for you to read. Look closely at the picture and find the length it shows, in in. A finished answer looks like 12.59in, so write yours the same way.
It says 5.1095in
